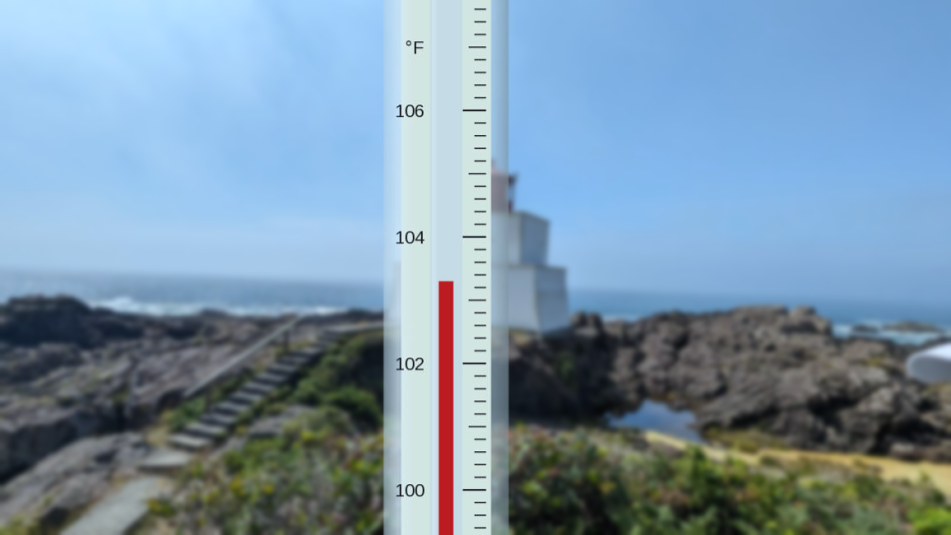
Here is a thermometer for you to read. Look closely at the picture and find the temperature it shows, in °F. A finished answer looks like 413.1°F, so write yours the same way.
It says 103.3°F
